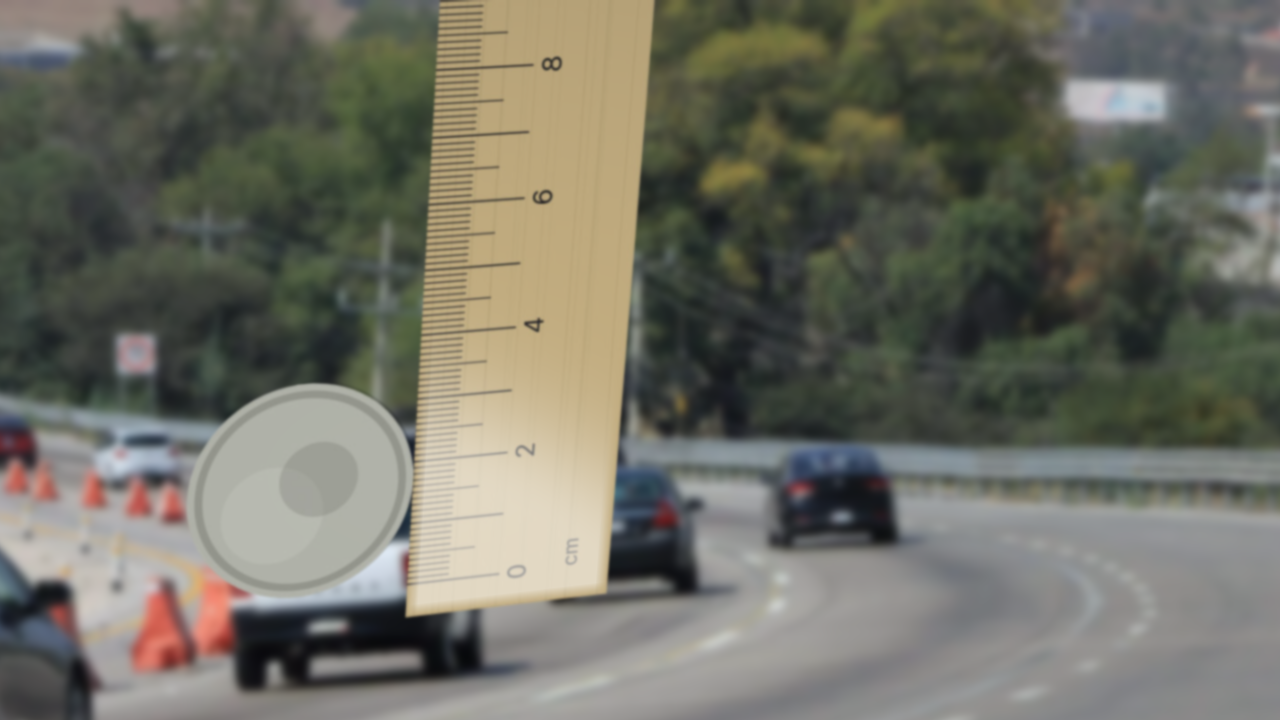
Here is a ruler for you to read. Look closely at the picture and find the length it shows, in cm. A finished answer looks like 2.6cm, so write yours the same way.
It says 3.4cm
